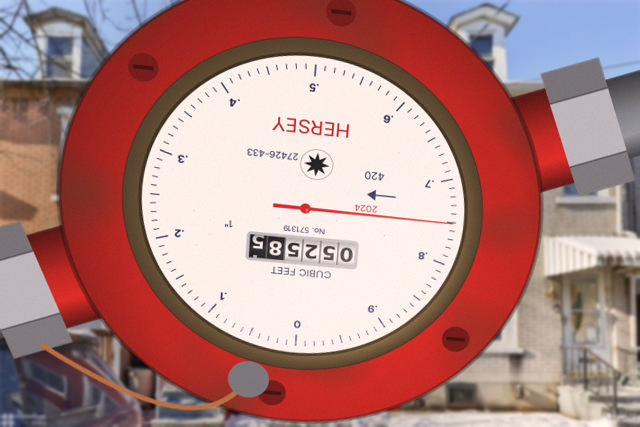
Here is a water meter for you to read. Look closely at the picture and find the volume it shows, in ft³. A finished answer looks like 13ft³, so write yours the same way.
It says 52584.75ft³
